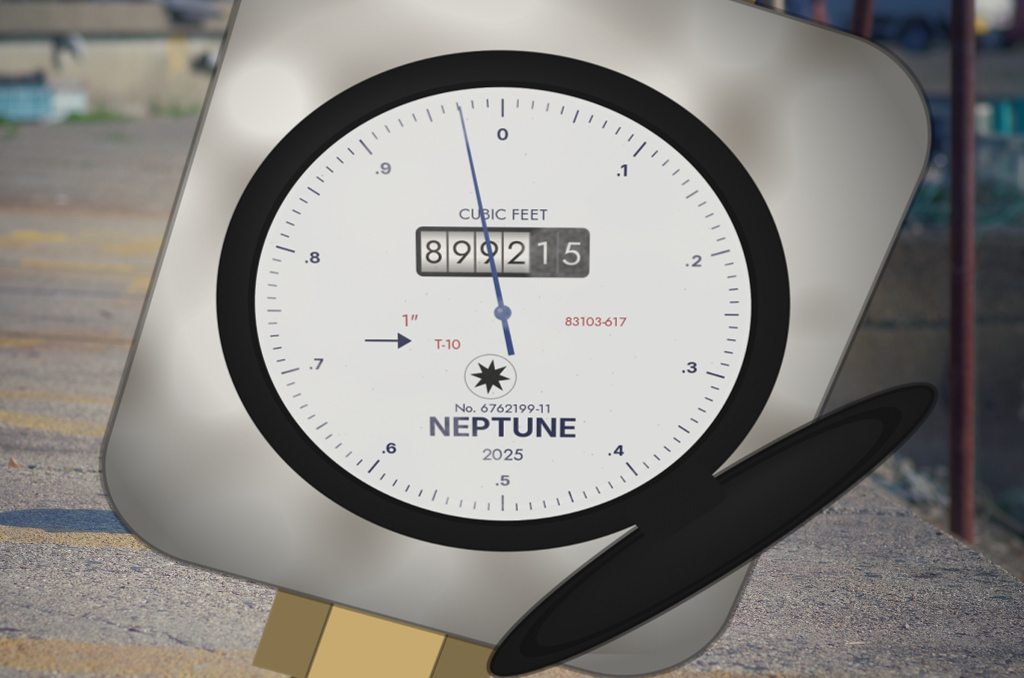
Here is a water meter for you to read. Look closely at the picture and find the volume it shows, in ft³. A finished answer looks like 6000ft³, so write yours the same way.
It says 899214.97ft³
